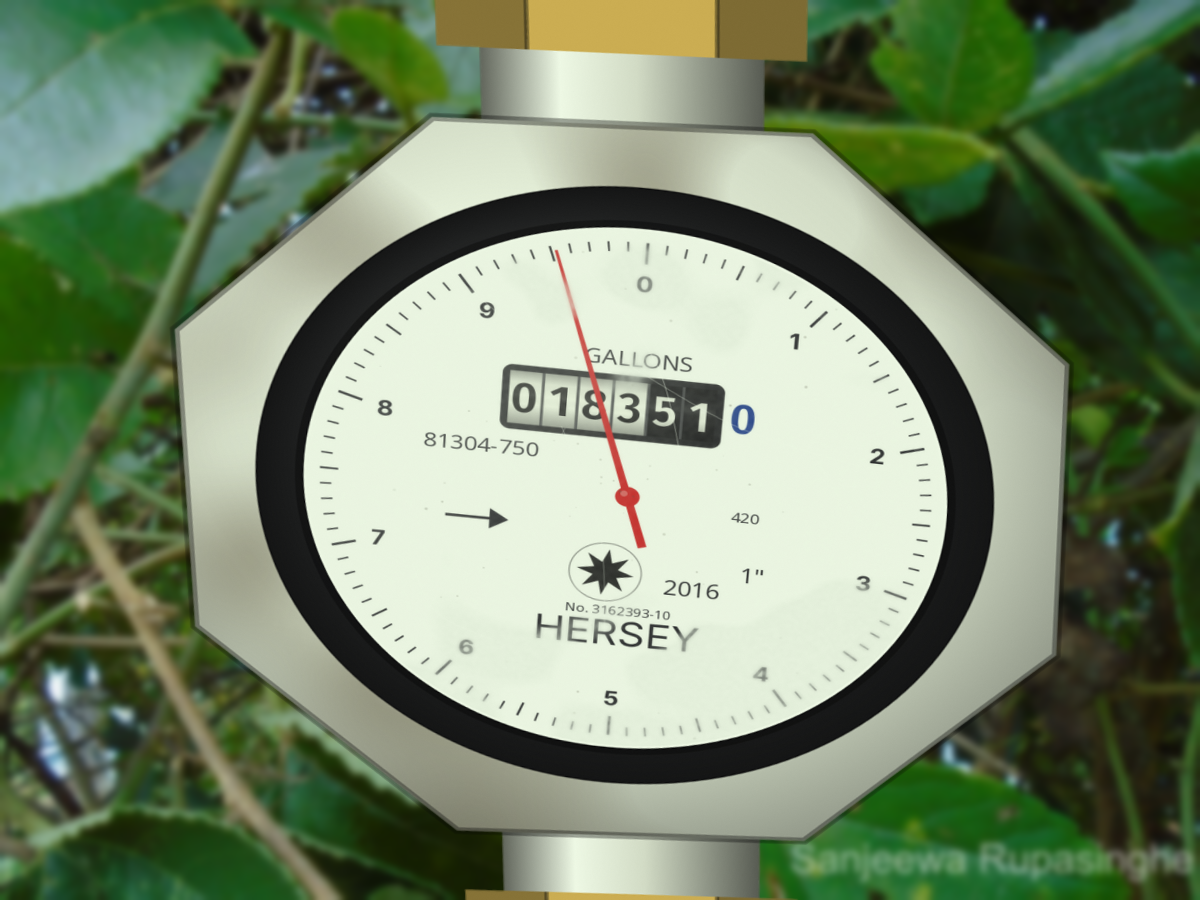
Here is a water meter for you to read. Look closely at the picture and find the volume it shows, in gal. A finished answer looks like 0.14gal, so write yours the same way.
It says 183509.5gal
